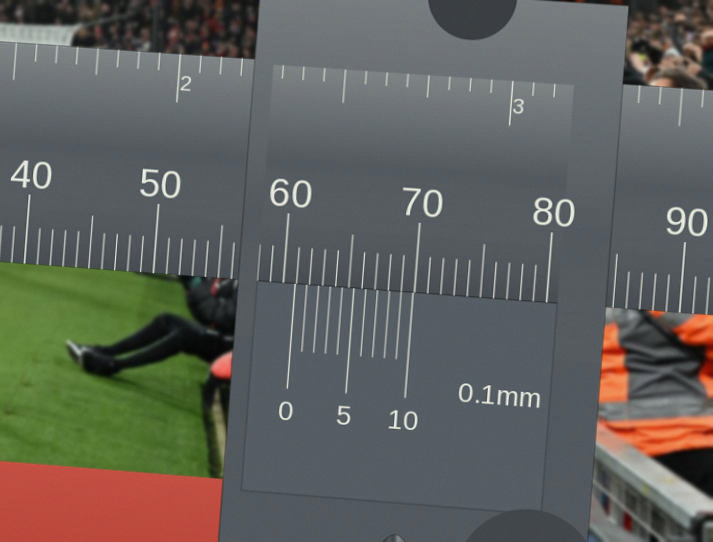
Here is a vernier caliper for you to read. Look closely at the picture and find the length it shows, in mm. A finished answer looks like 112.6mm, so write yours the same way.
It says 60.9mm
